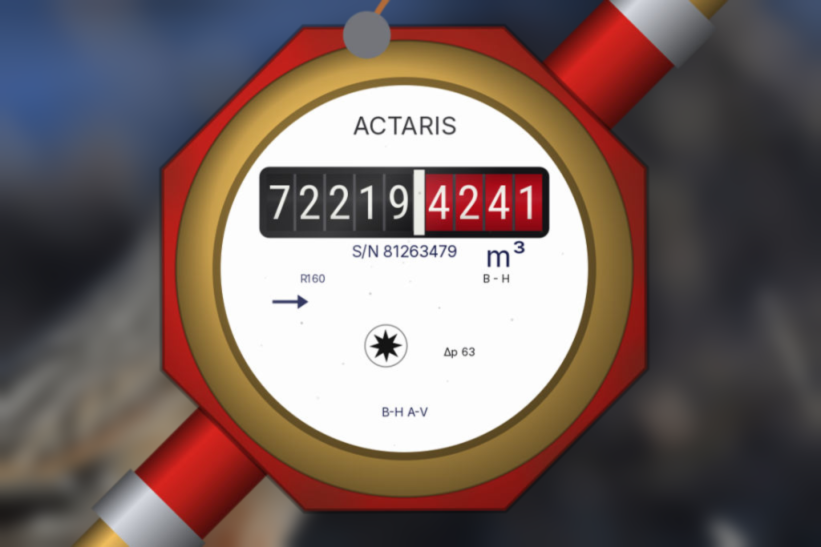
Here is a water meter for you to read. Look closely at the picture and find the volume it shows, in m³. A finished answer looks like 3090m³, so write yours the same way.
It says 72219.4241m³
